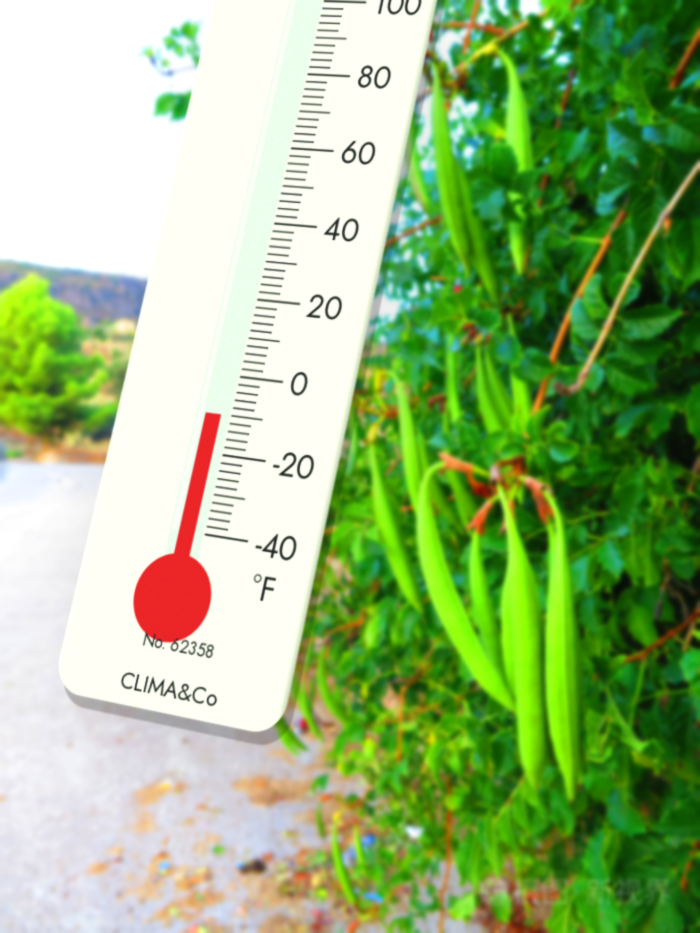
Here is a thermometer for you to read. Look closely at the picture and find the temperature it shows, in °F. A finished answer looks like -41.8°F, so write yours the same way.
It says -10°F
